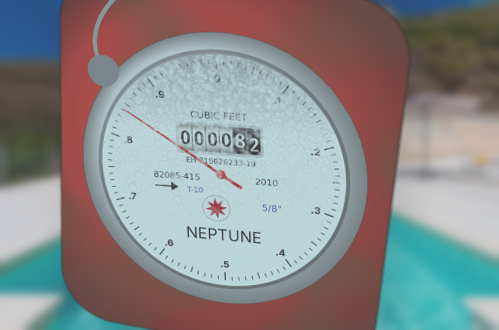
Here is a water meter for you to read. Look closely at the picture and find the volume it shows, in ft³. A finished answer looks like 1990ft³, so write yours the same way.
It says 81.84ft³
